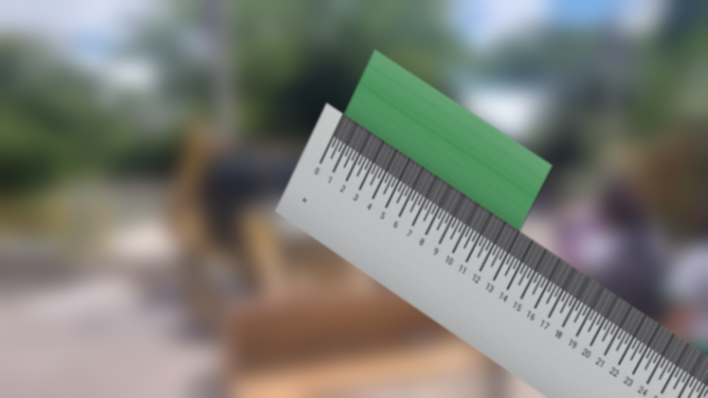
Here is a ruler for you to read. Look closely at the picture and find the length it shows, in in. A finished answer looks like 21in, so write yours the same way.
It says 13in
